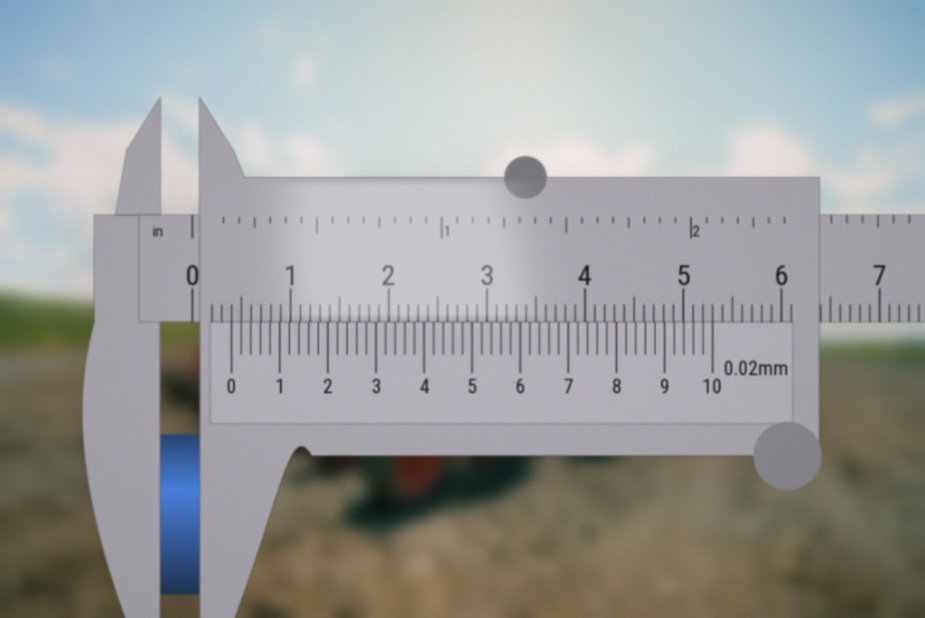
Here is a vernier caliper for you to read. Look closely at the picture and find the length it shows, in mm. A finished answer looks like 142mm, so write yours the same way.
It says 4.0mm
